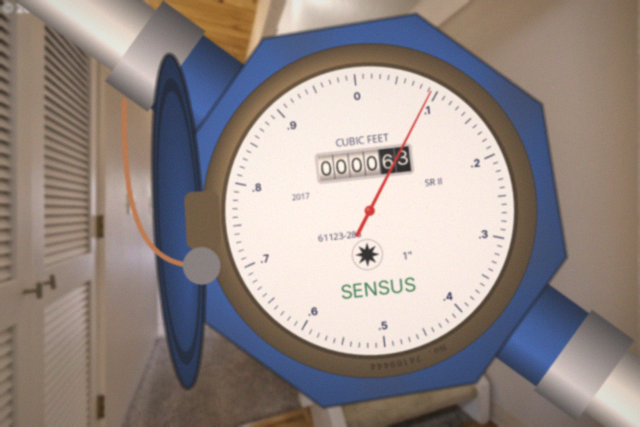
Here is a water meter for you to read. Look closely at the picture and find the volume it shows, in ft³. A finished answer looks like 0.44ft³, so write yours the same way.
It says 63.09ft³
